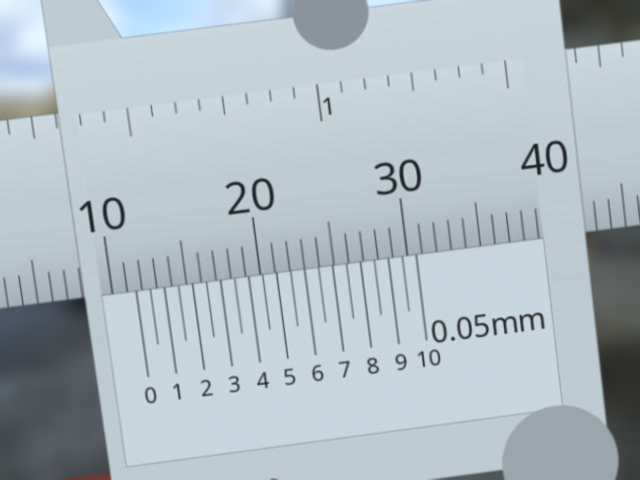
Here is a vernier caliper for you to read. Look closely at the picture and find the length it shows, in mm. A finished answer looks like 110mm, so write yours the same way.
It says 11.6mm
